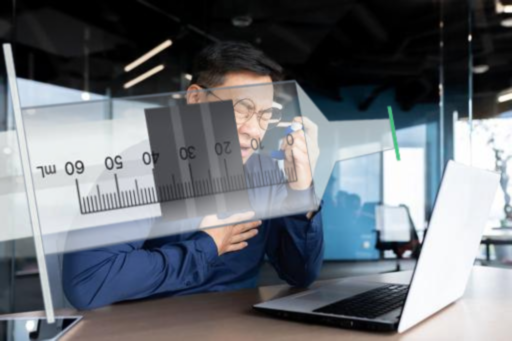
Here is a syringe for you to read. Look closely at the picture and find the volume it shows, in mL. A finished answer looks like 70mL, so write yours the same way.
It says 15mL
